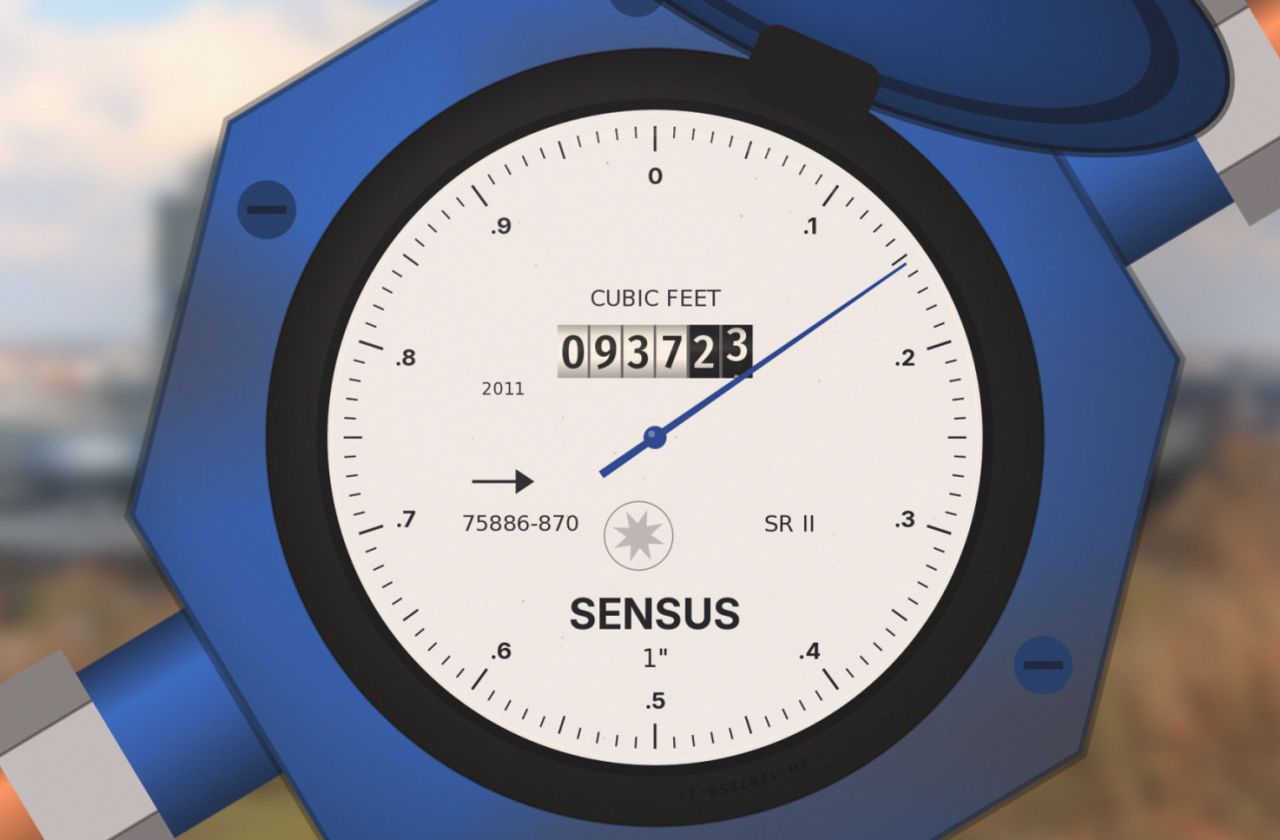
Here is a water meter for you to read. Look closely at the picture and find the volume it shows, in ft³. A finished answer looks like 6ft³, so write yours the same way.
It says 93723.15ft³
